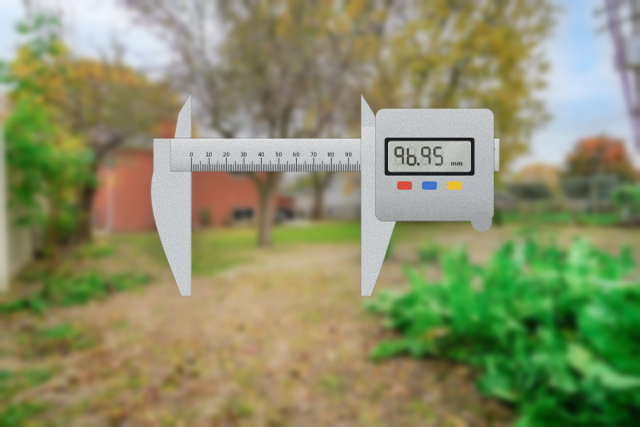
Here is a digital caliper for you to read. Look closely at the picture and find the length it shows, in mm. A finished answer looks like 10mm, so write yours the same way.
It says 96.95mm
